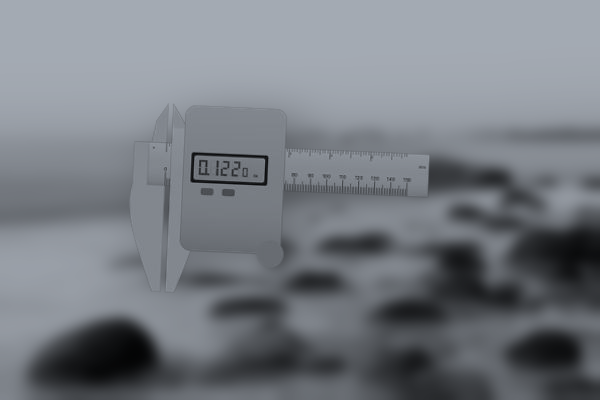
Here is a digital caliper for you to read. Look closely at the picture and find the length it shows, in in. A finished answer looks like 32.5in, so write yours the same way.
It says 0.1220in
